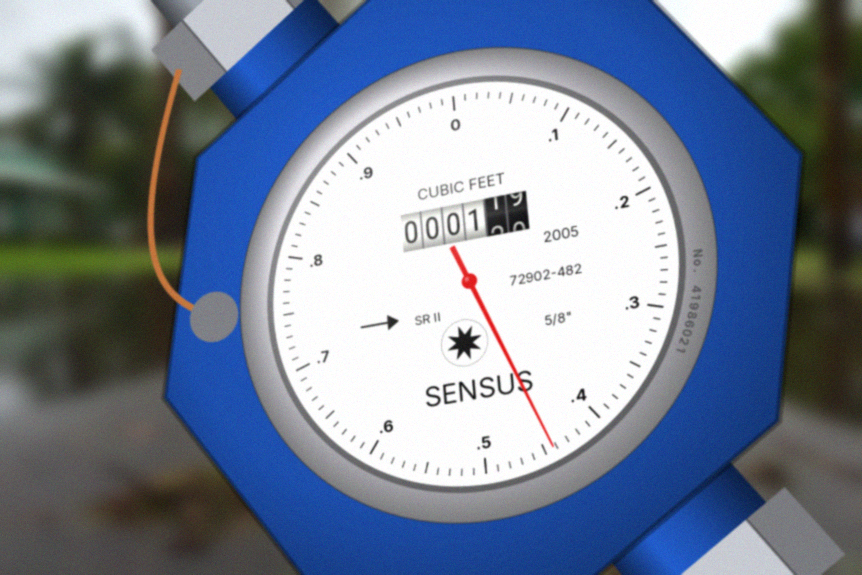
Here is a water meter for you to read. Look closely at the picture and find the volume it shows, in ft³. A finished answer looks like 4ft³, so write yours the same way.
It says 119.44ft³
